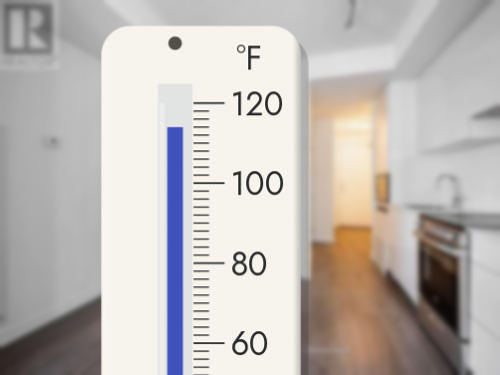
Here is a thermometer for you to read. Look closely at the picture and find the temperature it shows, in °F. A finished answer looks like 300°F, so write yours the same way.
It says 114°F
